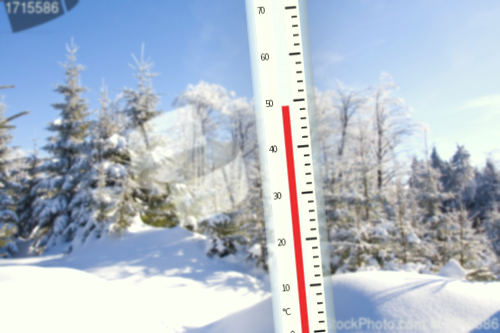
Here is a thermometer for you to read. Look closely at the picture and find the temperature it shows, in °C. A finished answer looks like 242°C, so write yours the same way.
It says 49°C
